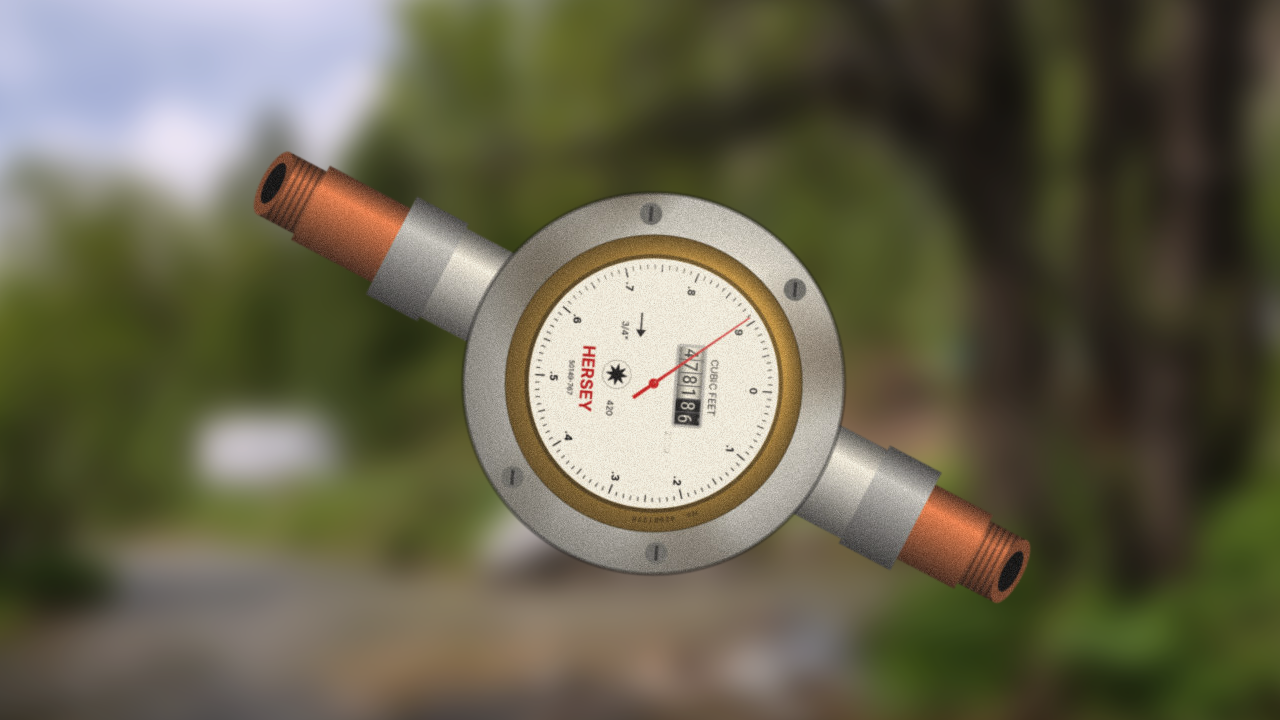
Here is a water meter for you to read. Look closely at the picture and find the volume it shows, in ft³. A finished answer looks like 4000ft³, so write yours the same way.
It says 478185.89ft³
